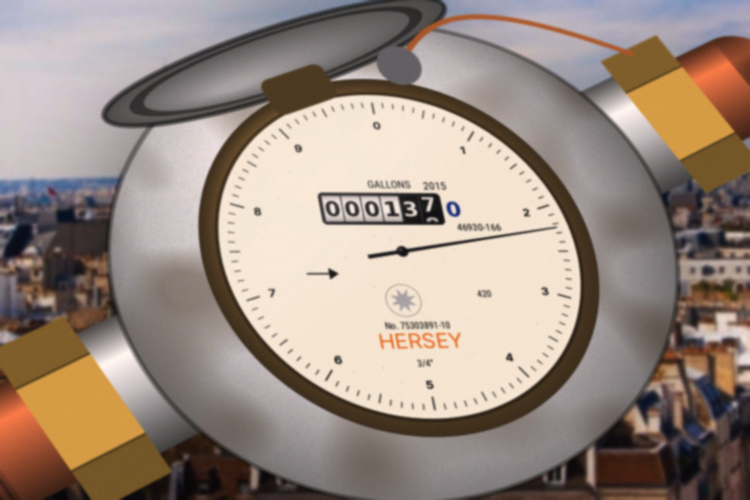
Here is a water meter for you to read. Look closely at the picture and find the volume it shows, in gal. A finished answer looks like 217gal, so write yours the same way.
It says 1372.2gal
